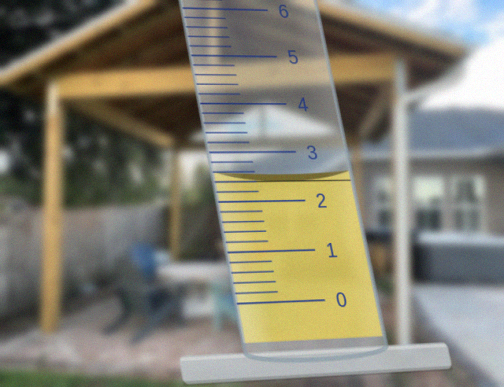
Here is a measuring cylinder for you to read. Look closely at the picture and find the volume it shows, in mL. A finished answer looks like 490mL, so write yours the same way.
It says 2.4mL
